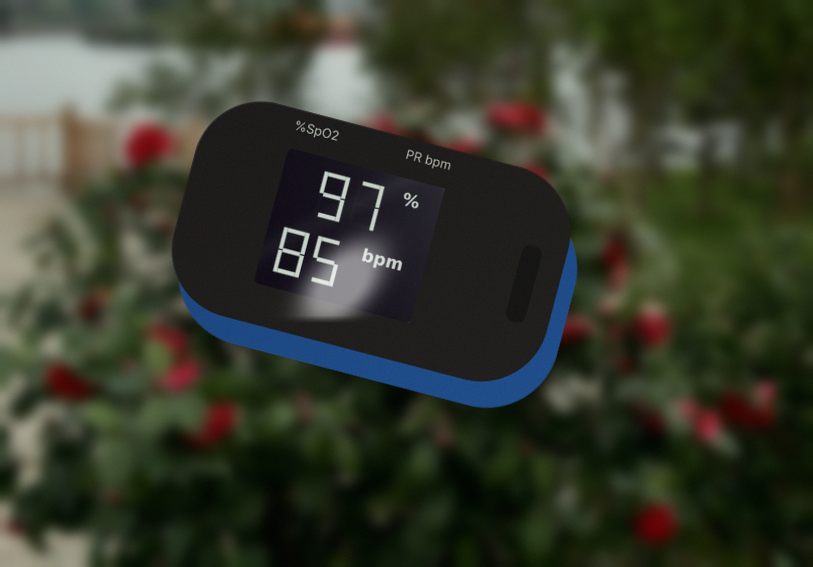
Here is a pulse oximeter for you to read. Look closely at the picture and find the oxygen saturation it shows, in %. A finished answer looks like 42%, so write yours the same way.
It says 97%
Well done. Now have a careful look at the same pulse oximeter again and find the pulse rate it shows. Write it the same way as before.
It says 85bpm
